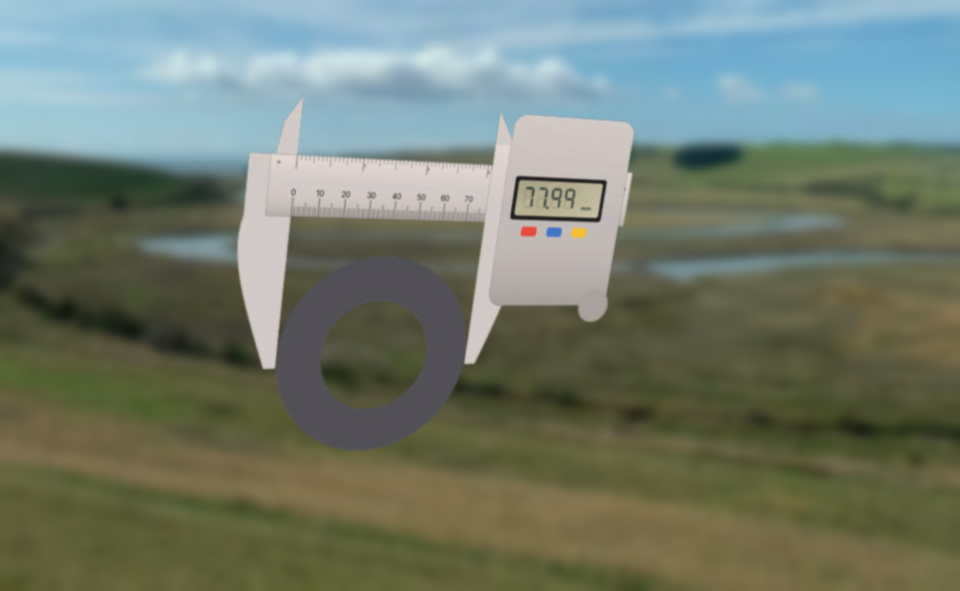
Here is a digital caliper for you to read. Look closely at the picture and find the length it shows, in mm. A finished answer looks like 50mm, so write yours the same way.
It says 77.99mm
